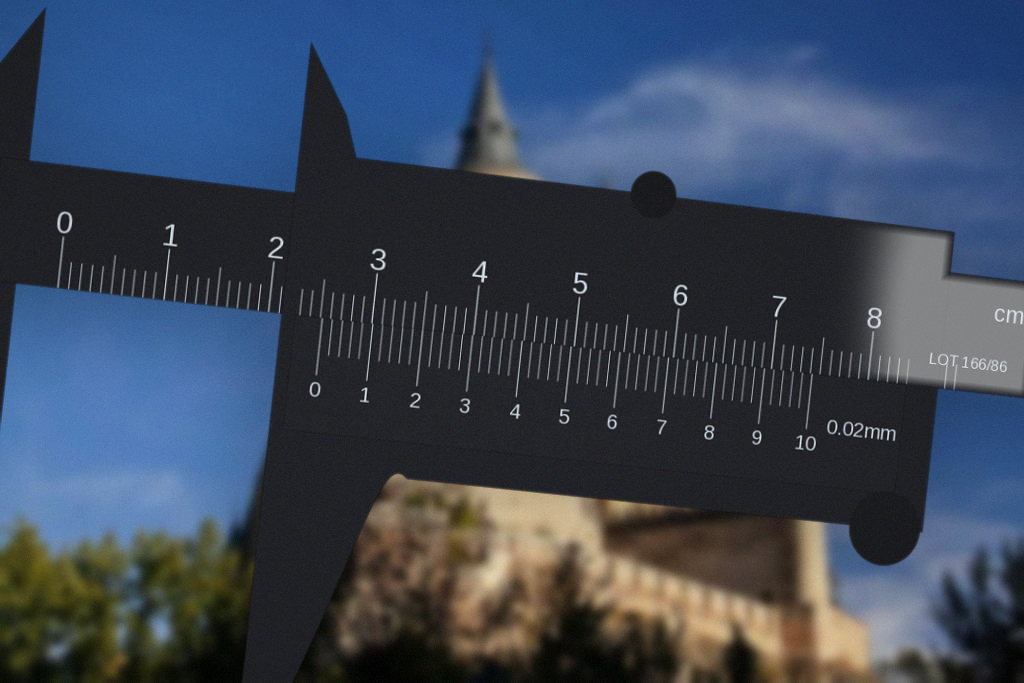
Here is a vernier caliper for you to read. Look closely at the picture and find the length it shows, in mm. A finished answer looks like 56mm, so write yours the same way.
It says 25.2mm
